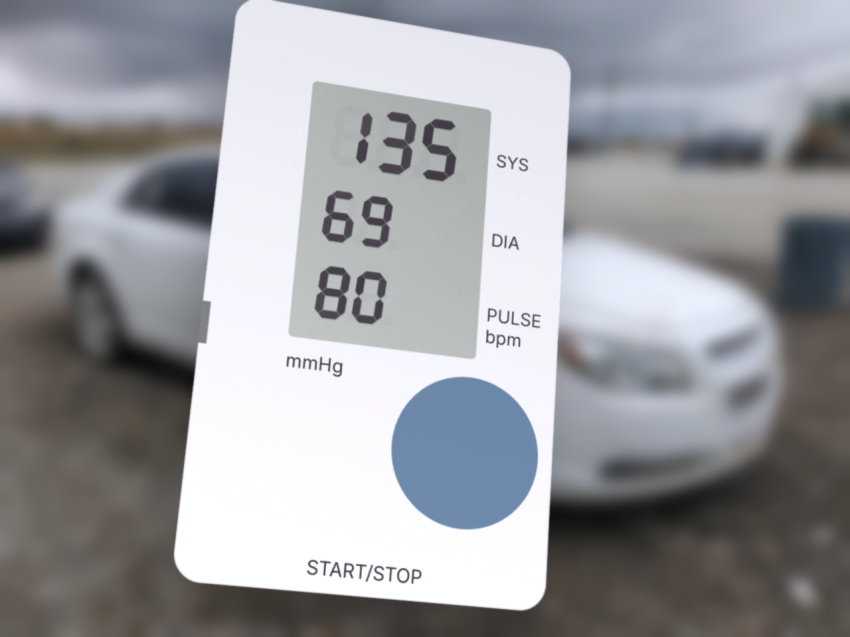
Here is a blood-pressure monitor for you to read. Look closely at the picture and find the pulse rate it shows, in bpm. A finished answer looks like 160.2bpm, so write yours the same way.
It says 80bpm
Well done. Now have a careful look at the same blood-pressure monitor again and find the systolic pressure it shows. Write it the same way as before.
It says 135mmHg
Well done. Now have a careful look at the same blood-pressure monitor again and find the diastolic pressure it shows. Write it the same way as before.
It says 69mmHg
